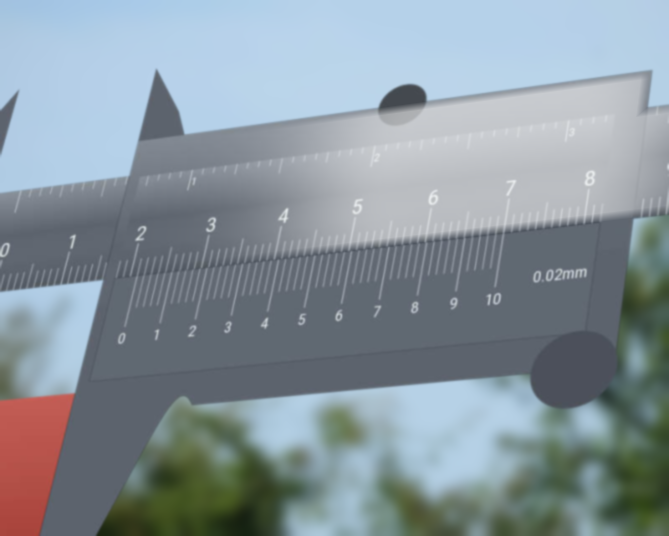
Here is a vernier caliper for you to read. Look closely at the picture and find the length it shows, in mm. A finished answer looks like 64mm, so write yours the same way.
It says 21.0mm
